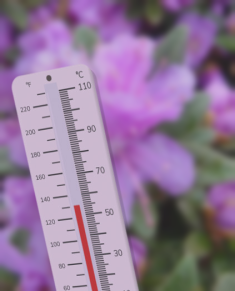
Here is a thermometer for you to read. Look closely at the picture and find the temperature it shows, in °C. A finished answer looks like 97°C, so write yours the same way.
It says 55°C
